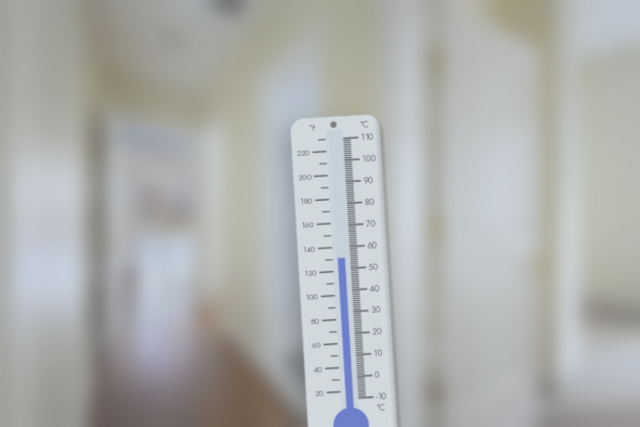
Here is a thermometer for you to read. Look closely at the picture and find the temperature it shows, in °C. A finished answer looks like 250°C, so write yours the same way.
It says 55°C
